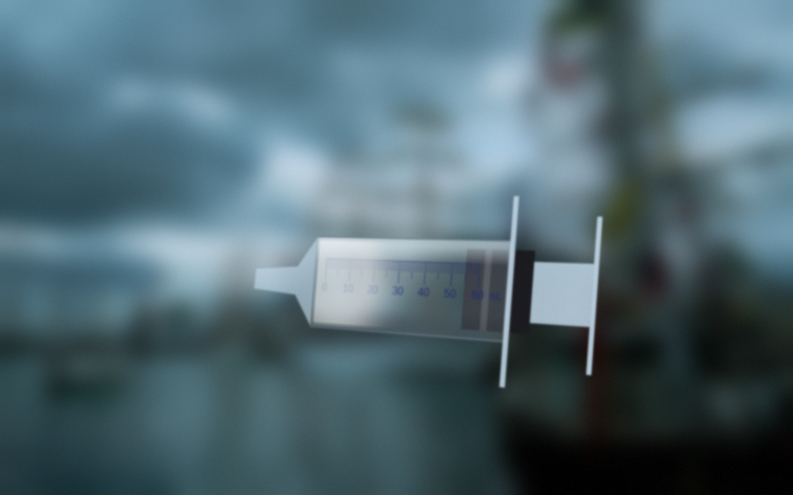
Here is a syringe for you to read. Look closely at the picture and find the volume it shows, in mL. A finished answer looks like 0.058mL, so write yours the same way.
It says 55mL
